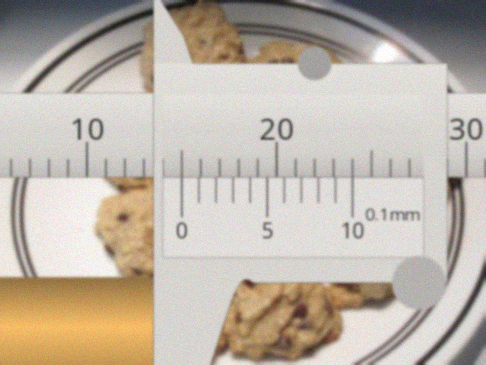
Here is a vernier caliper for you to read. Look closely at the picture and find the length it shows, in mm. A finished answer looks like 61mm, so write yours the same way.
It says 15.0mm
